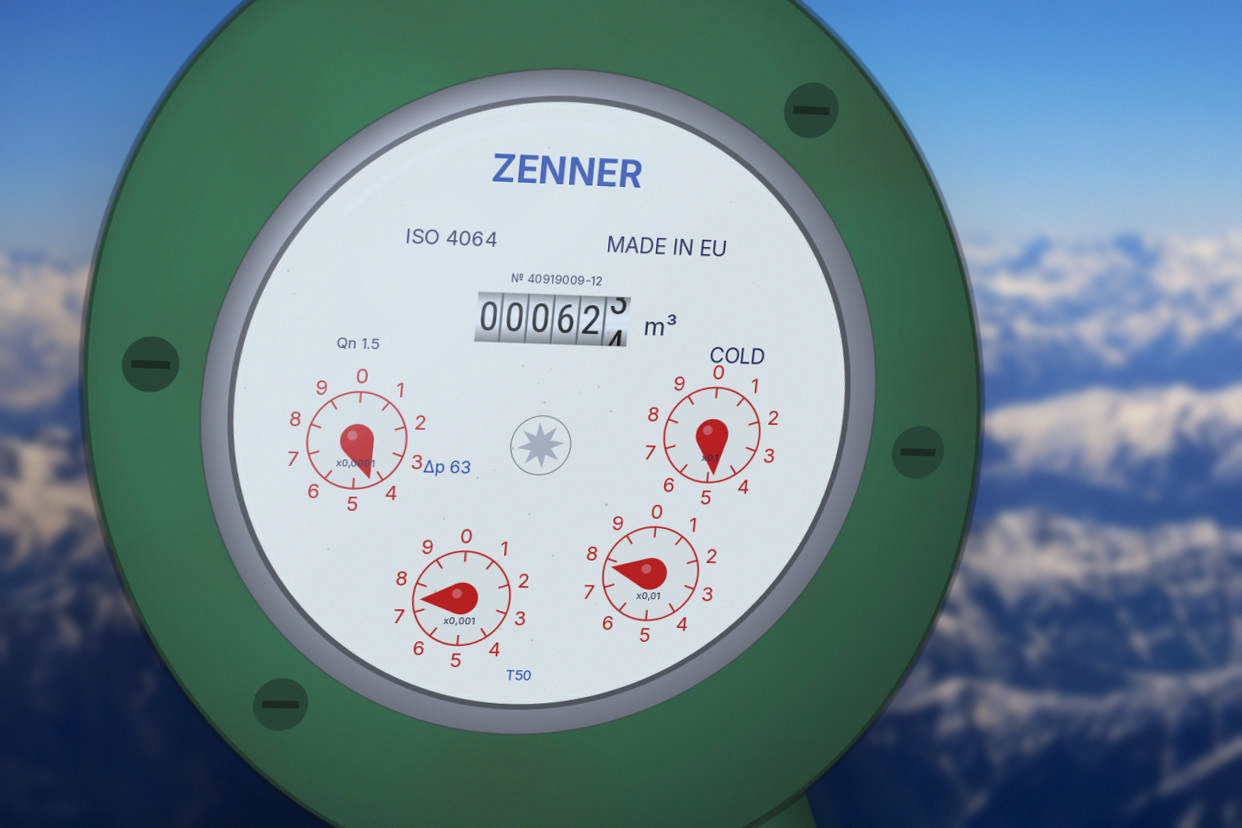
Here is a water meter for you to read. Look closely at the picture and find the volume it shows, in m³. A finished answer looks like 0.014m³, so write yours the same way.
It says 623.4774m³
